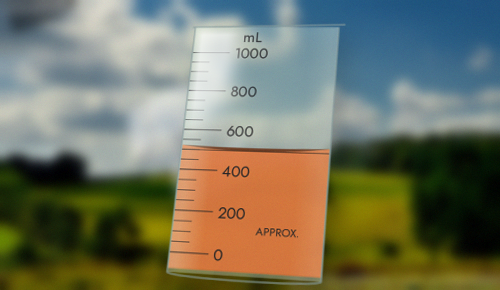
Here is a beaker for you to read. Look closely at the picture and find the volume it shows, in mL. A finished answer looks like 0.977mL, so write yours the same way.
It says 500mL
